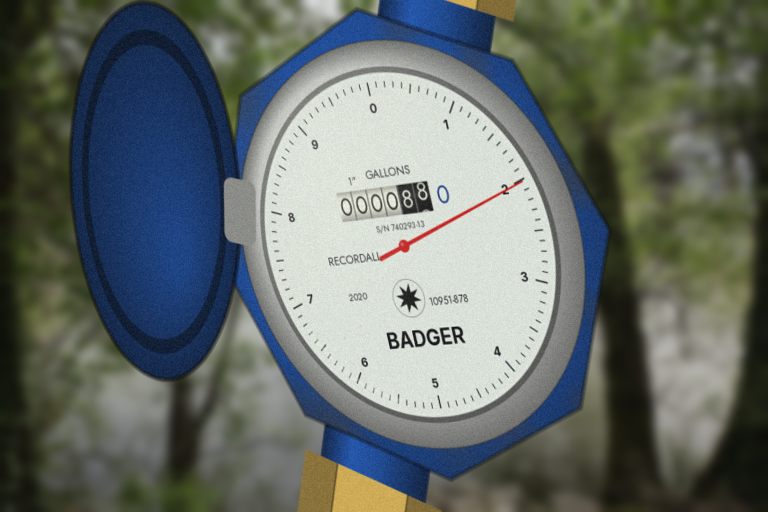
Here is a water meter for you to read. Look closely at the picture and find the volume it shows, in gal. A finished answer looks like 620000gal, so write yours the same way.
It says 882.0gal
